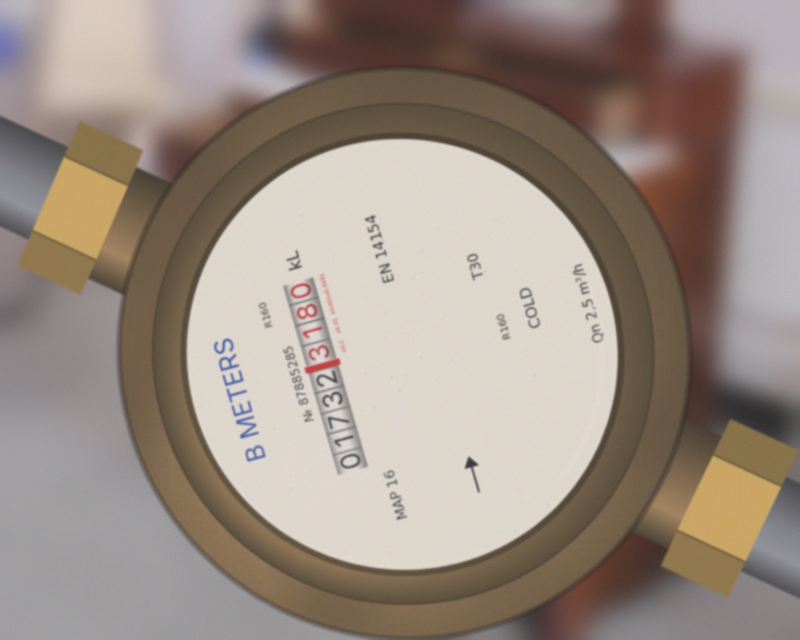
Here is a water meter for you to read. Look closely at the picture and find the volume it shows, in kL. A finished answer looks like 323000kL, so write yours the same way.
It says 1732.3180kL
